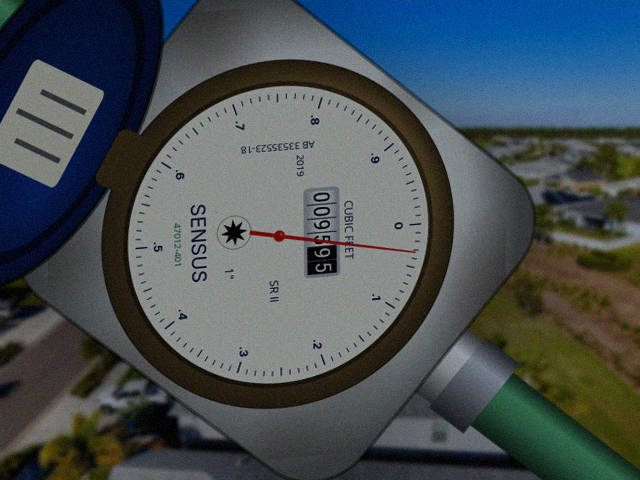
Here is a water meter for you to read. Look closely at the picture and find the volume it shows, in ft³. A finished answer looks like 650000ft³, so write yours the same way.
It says 9595.03ft³
